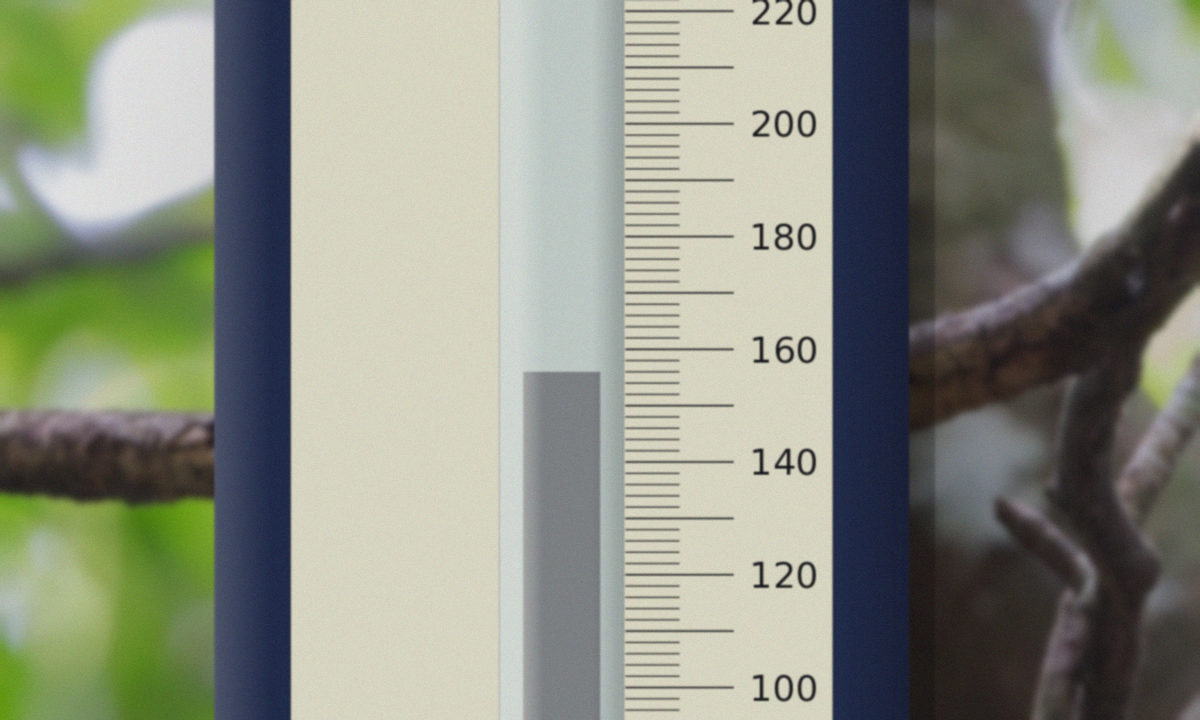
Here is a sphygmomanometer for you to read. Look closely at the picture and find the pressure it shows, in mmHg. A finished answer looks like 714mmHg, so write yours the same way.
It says 156mmHg
